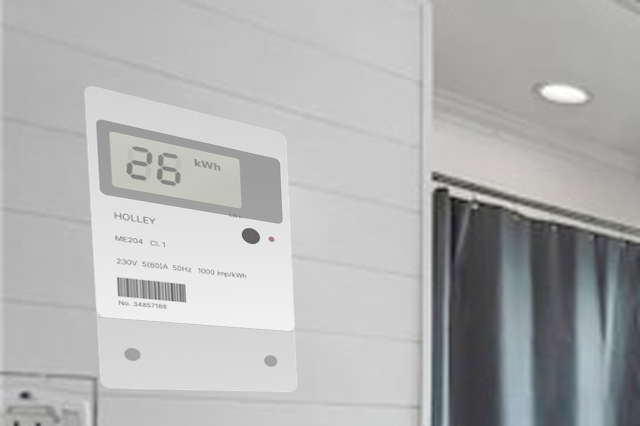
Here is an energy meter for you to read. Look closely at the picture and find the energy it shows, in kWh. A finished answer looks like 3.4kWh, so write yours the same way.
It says 26kWh
